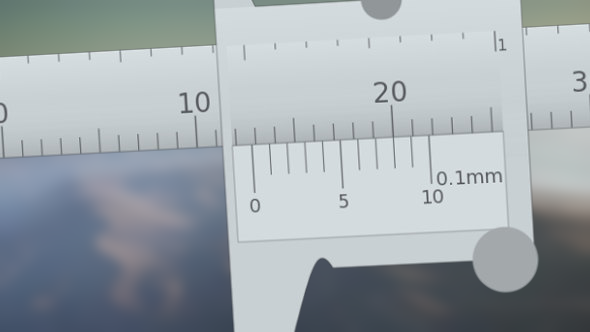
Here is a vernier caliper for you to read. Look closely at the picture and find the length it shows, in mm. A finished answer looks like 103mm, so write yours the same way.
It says 12.8mm
